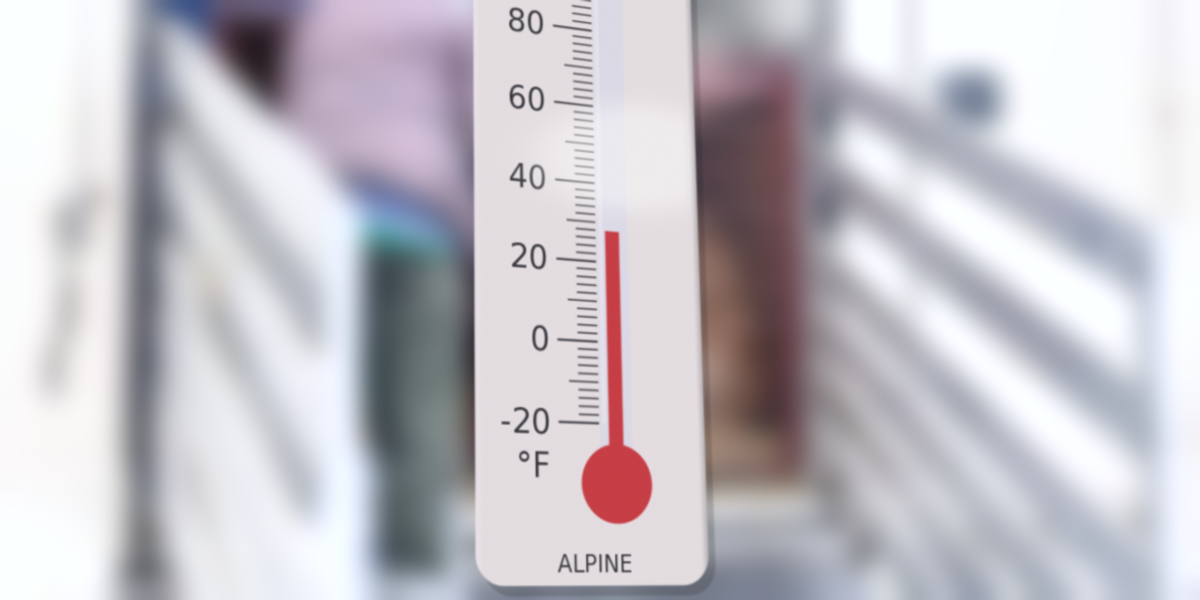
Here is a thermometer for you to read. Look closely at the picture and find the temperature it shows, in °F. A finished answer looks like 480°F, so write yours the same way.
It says 28°F
